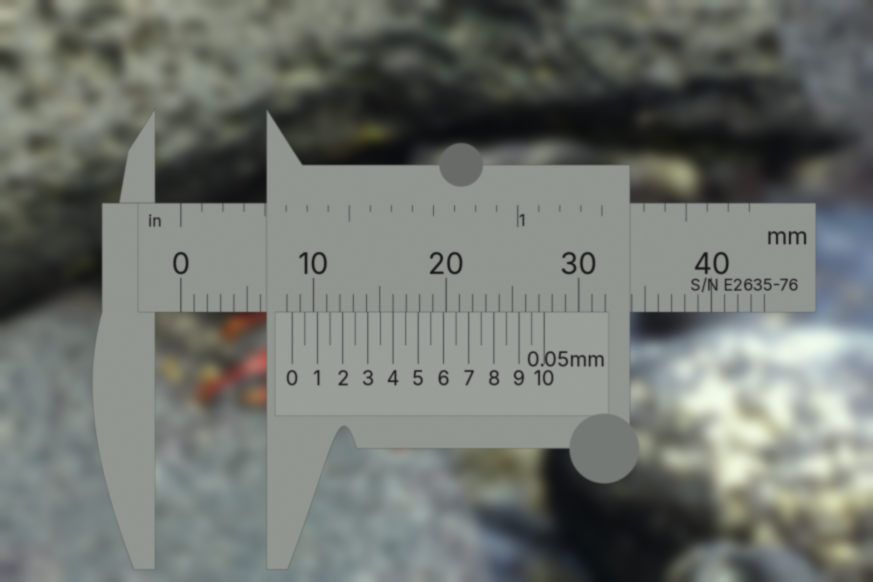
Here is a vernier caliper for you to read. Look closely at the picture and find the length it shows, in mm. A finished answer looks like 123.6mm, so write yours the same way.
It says 8.4mm
